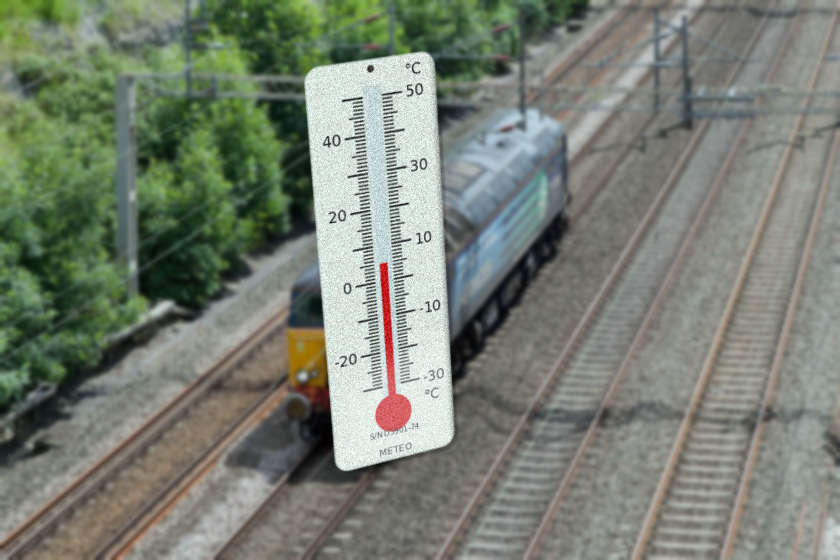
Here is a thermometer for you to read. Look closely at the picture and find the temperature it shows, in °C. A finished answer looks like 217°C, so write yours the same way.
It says 5°C
